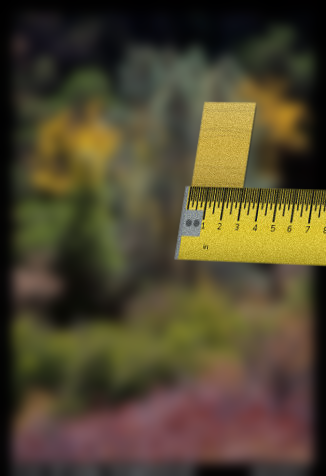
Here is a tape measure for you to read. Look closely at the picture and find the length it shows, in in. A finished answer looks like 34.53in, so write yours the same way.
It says 3in
